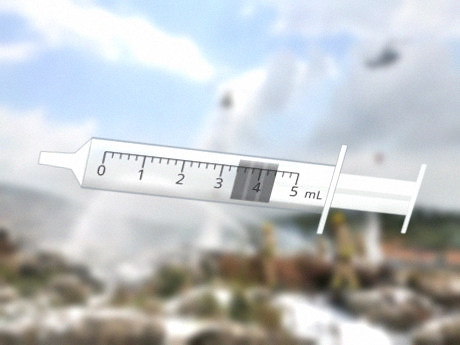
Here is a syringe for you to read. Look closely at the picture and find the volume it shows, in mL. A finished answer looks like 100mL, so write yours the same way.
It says 3.4mL
